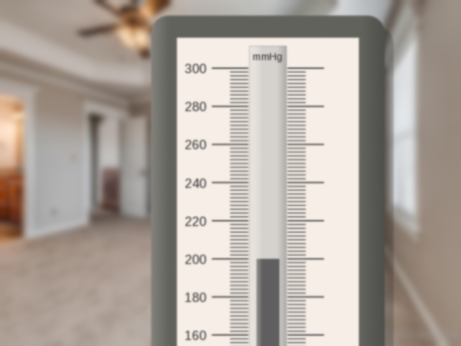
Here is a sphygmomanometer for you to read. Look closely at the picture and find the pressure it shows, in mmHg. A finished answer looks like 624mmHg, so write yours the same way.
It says 200mmHg
